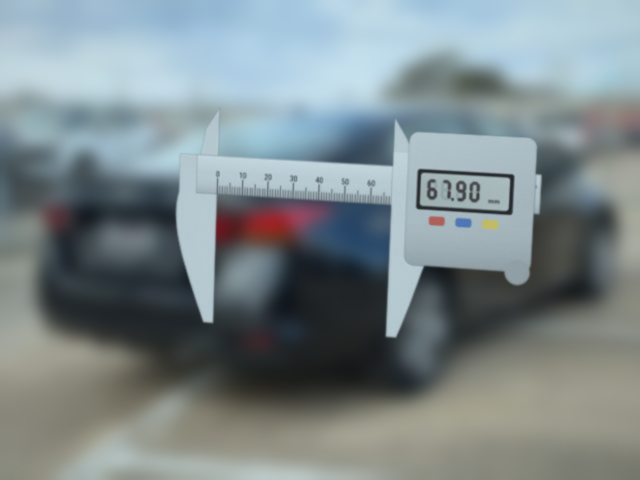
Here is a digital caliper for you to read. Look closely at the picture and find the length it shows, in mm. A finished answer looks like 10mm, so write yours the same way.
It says 67.90mm
